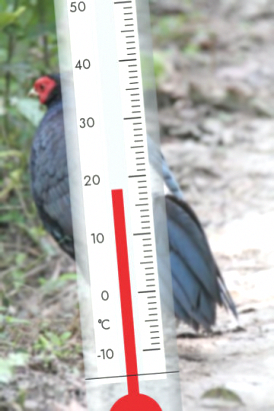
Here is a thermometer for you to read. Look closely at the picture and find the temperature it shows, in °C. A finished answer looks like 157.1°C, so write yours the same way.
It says 18°C
